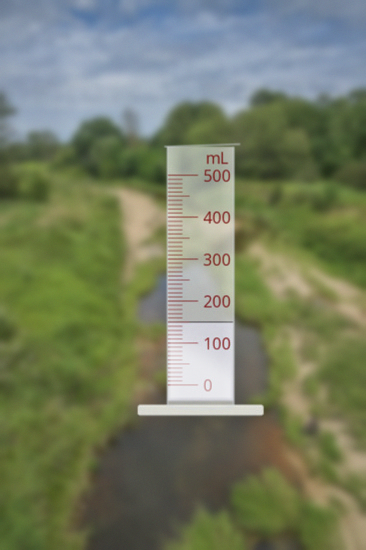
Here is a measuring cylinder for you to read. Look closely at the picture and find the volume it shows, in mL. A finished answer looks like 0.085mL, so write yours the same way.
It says 150mL
